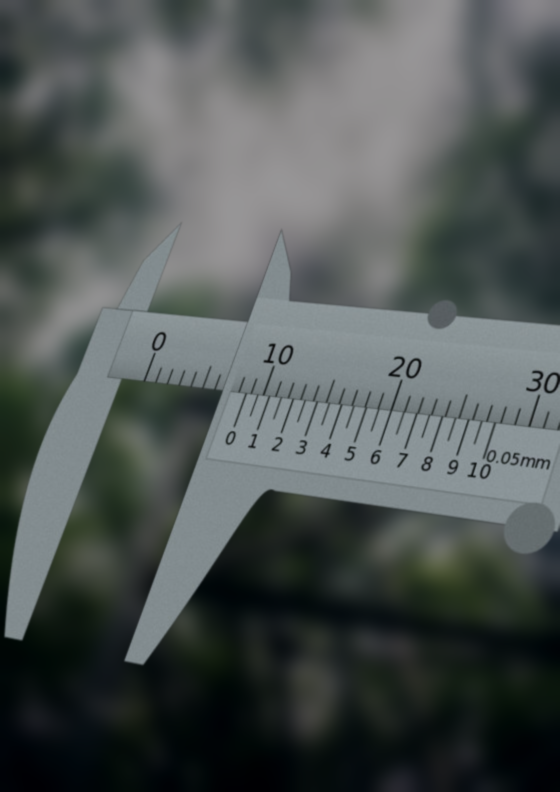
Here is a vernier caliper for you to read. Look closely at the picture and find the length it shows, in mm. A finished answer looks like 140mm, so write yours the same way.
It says 8.6mm
